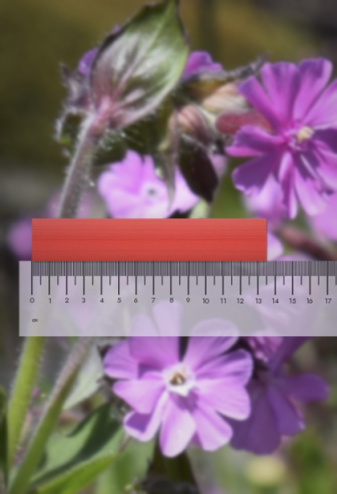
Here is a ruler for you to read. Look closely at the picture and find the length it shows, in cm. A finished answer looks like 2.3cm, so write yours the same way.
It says 13.5cm
